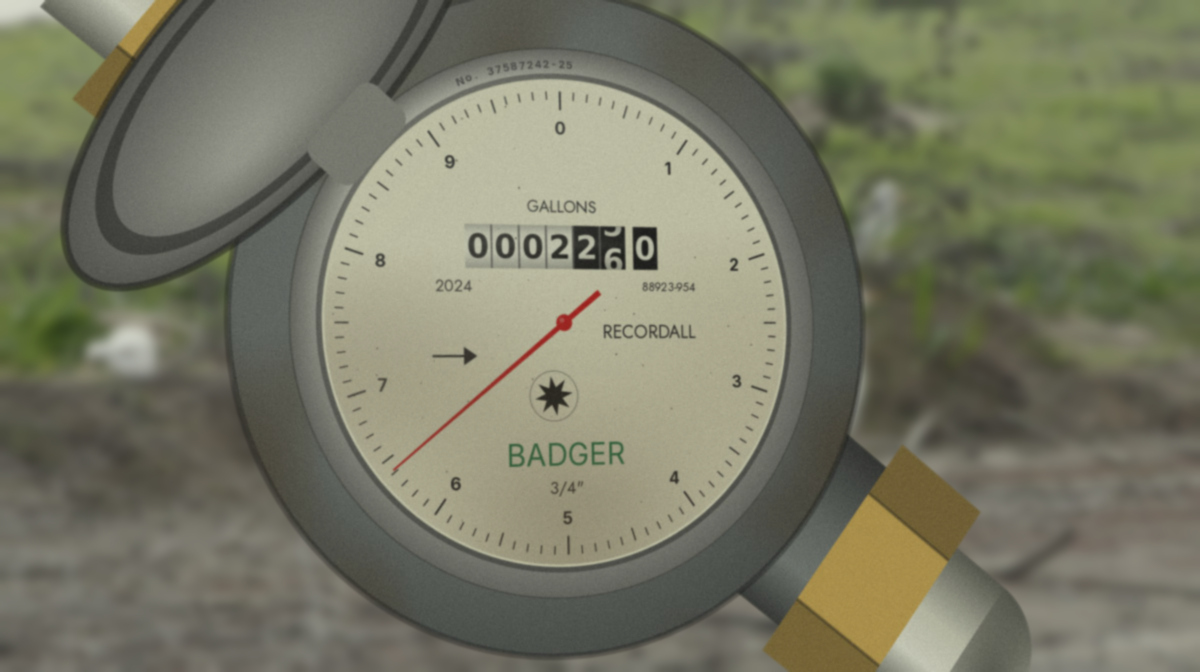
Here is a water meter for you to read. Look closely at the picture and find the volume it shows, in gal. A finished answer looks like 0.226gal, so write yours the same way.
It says 2256.4gal
